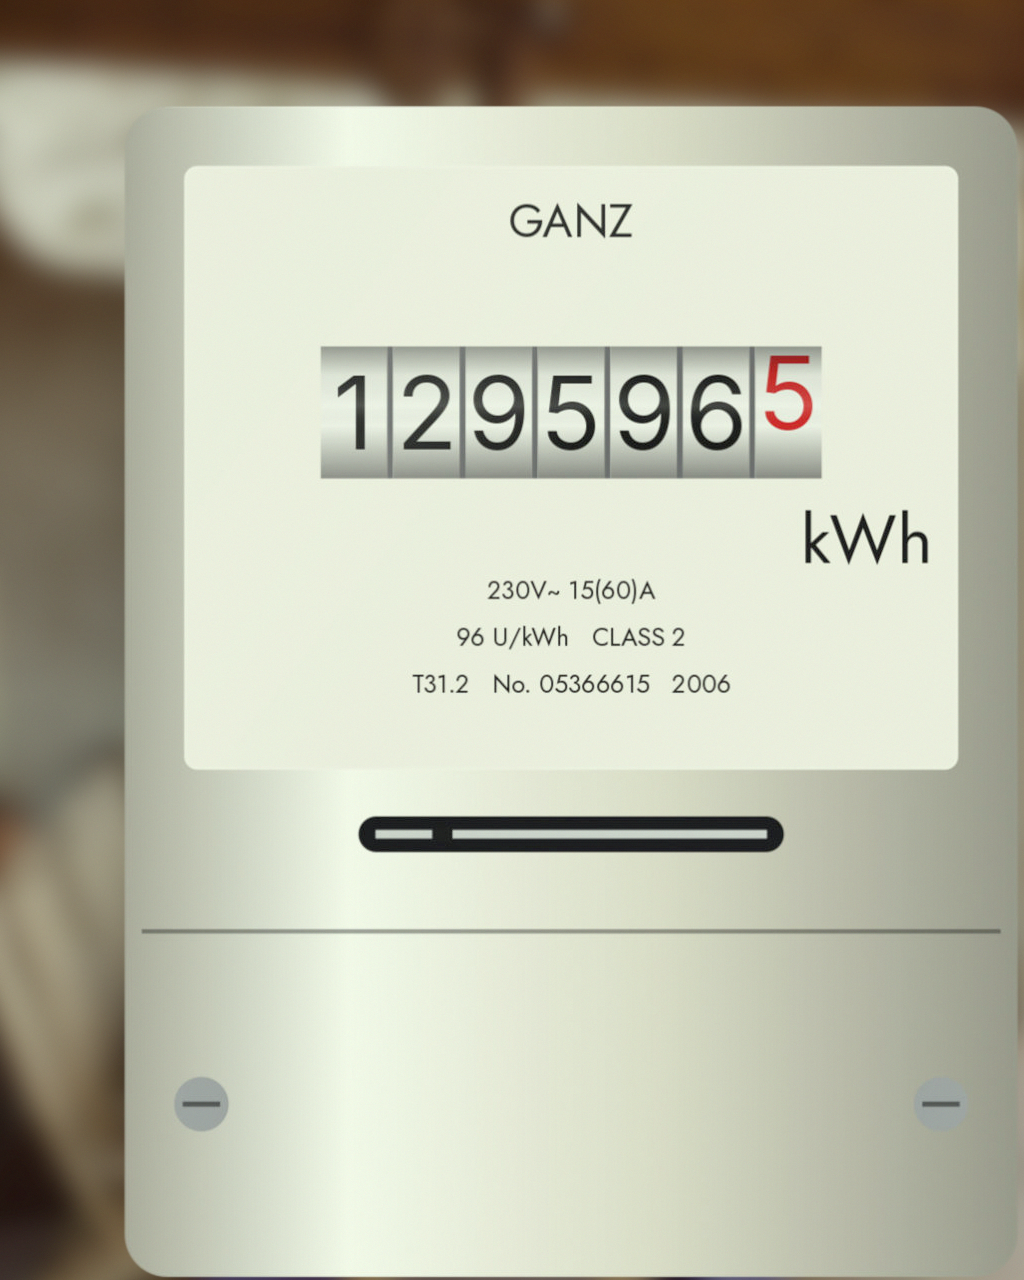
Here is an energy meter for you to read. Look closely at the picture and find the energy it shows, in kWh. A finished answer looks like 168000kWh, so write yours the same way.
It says 129596.5kWh
